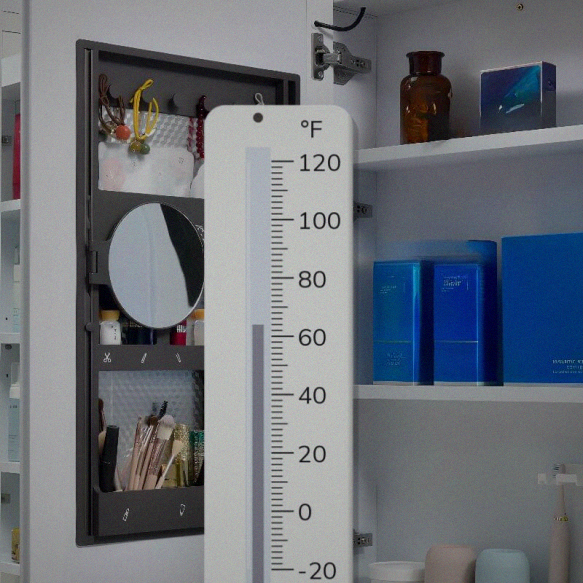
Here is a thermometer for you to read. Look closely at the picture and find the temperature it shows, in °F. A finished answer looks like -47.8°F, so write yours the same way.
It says 64°F
